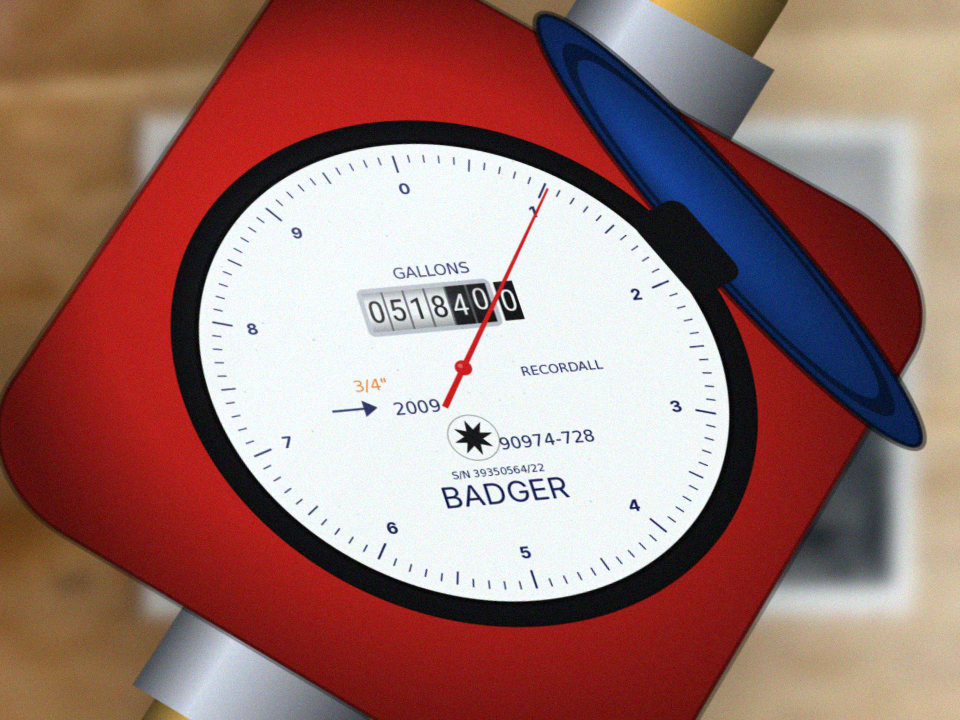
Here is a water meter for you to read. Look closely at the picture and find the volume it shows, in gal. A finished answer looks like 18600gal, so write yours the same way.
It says 518401.0gal
